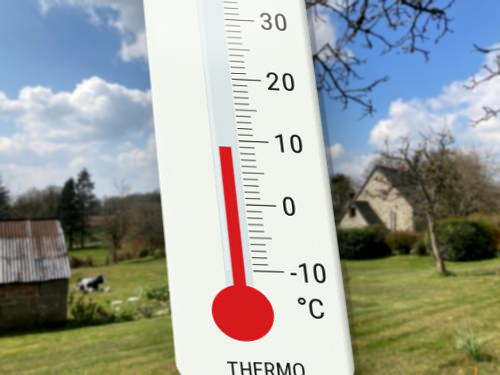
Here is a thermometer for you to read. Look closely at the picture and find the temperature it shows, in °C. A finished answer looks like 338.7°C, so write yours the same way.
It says 9°C
